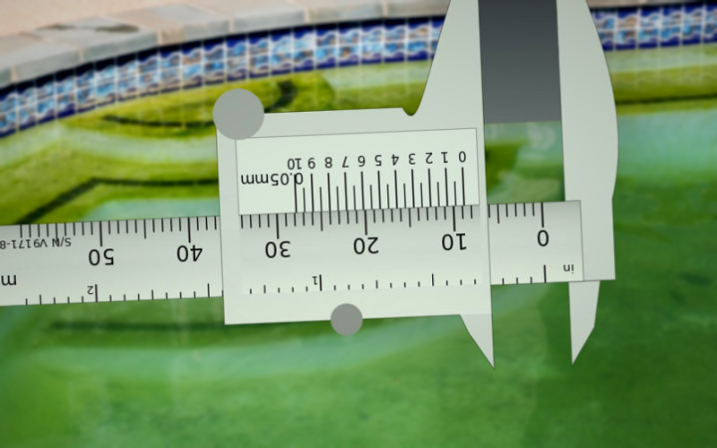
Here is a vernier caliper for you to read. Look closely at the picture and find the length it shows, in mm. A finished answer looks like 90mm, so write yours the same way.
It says 8.8mm
